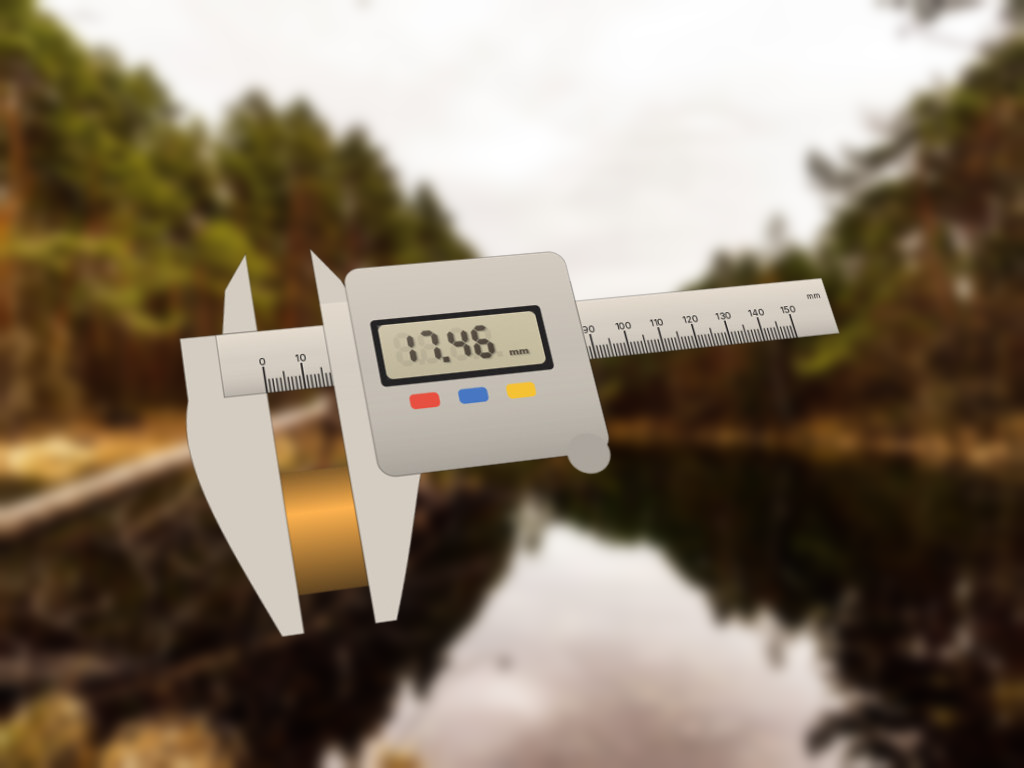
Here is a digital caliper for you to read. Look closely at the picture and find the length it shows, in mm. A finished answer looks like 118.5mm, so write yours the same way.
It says 17.46mm
